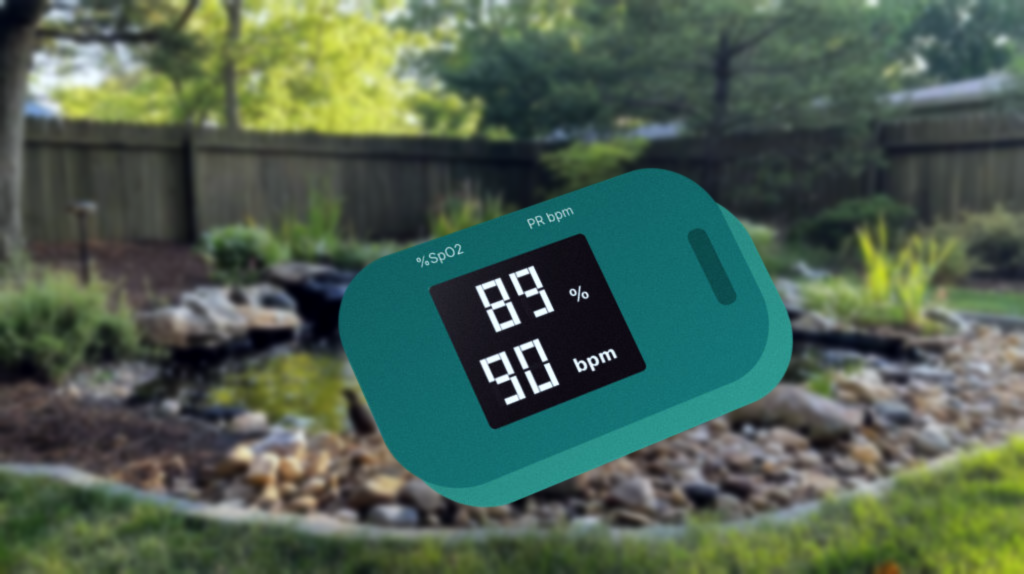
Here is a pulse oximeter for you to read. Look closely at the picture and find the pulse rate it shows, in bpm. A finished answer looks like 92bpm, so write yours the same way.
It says 90bpm
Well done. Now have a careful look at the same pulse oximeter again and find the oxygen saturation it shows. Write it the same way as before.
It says 89%
